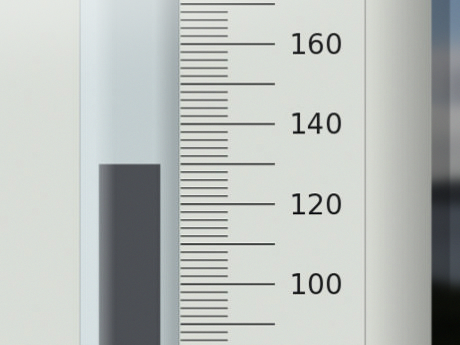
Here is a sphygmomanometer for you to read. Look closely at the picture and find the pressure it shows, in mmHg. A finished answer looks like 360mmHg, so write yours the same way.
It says 130mmHg
